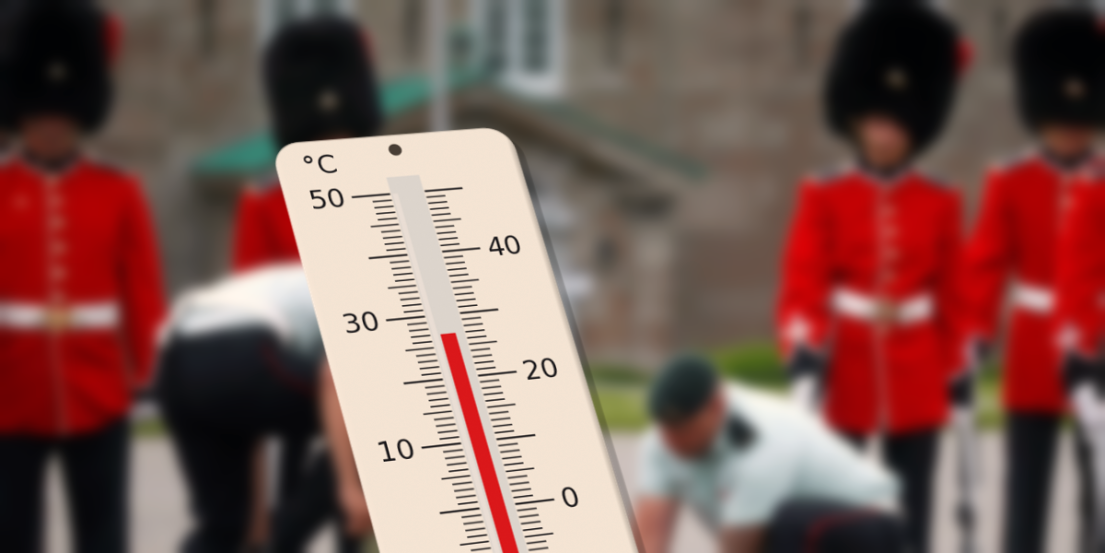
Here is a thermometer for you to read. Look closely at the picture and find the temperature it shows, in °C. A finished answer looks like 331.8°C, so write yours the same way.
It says 27°C
